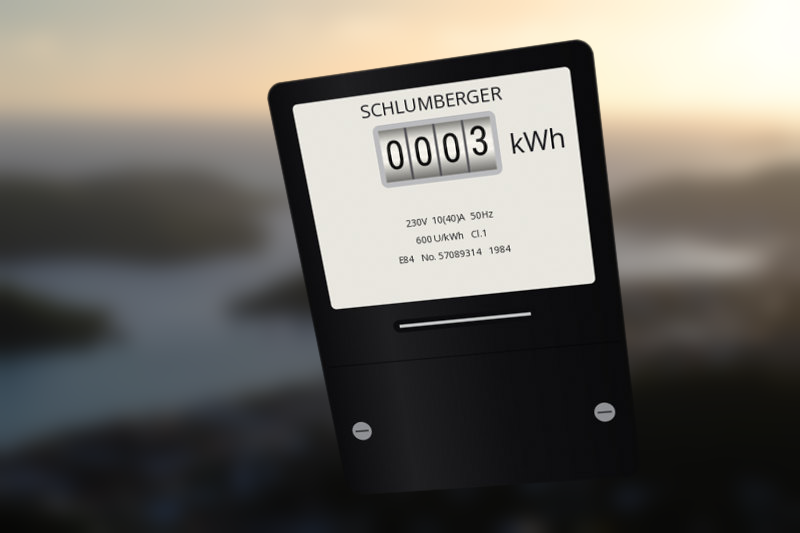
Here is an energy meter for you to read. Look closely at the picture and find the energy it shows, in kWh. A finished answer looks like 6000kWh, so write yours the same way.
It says 3kWh
